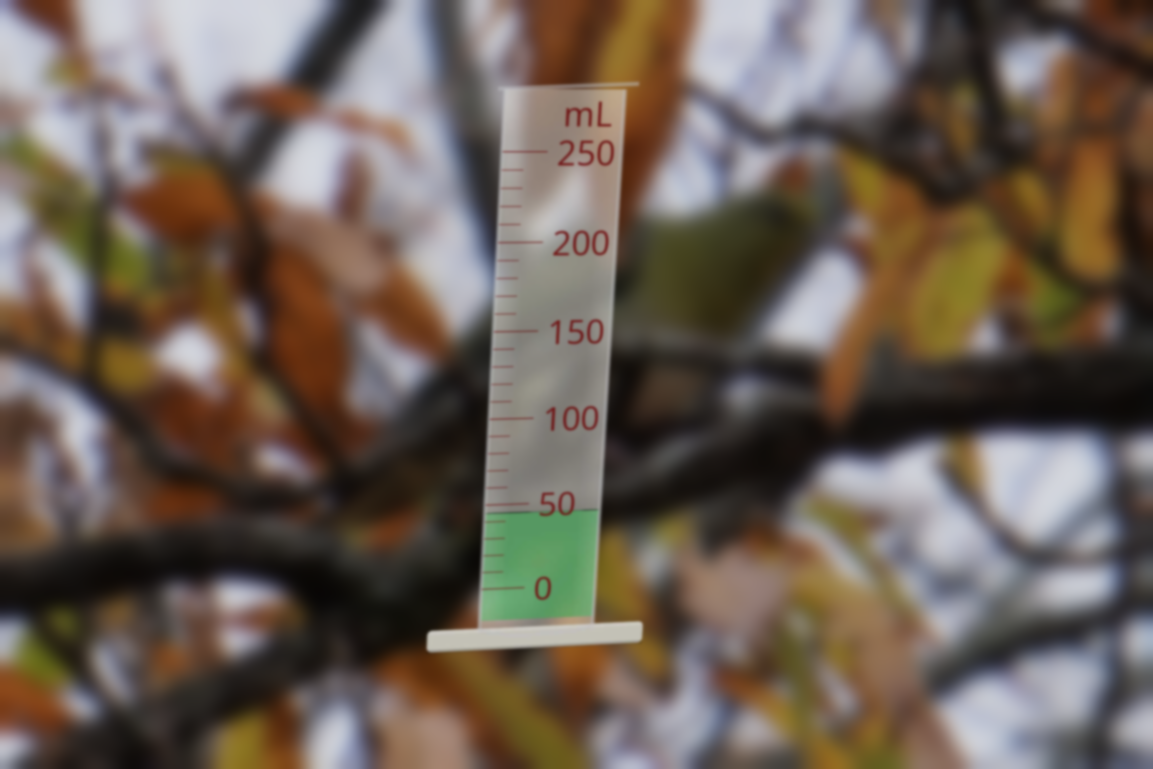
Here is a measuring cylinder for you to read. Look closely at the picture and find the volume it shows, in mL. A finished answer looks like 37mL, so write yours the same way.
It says 45mL
